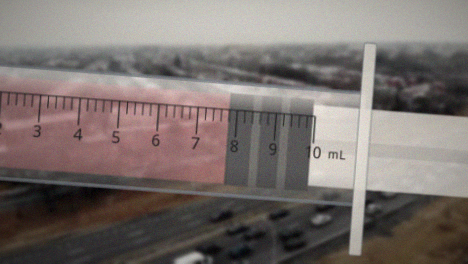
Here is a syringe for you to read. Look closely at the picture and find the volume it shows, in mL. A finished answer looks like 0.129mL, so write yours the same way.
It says 7.8mL
